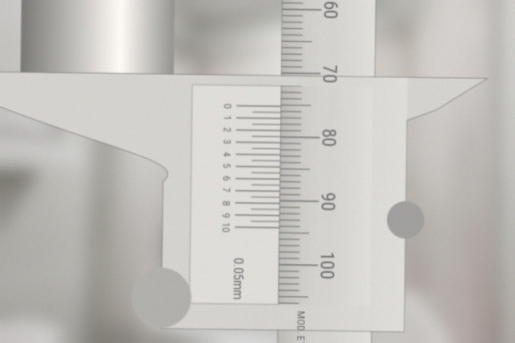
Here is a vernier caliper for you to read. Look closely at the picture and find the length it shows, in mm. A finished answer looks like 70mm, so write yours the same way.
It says 75.2mm
